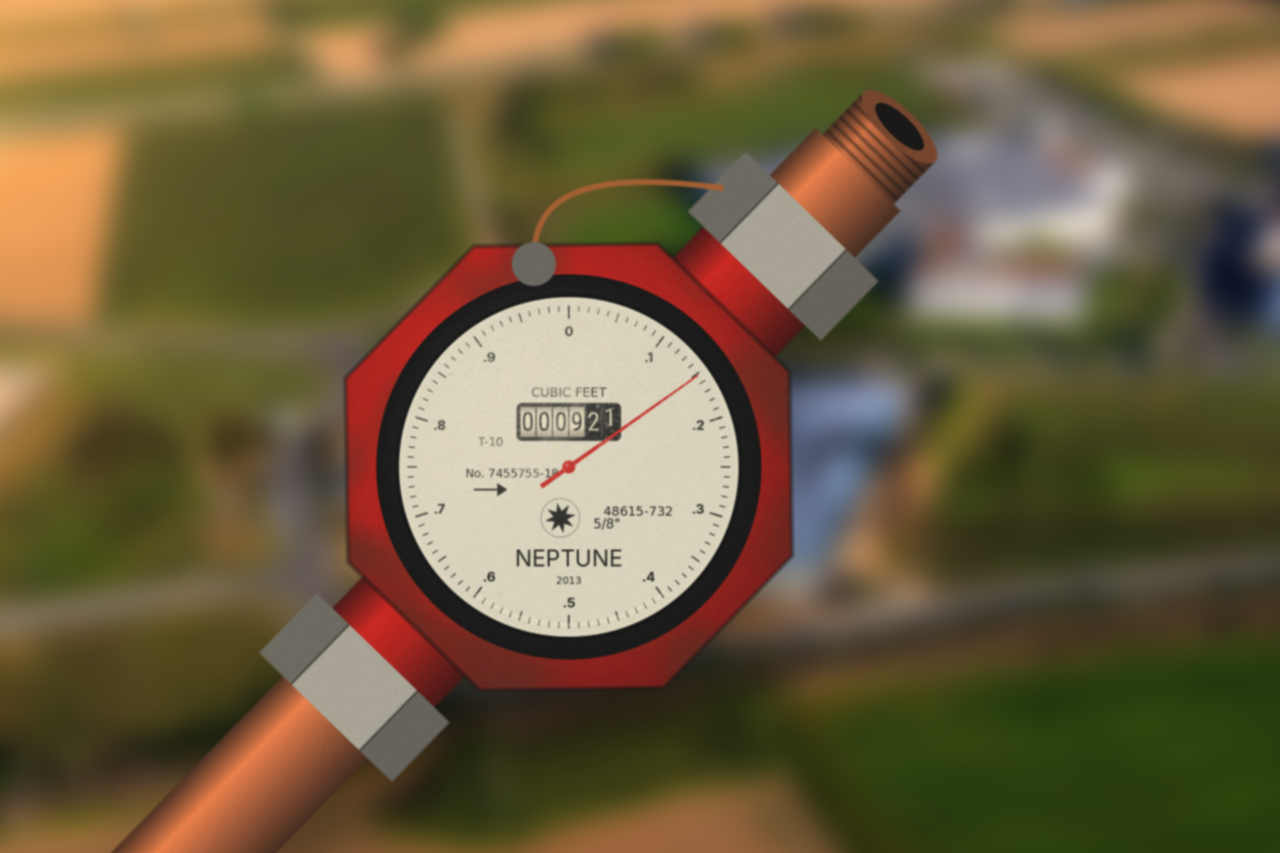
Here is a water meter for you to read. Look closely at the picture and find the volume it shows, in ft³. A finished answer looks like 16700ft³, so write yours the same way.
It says 921.15ft³
